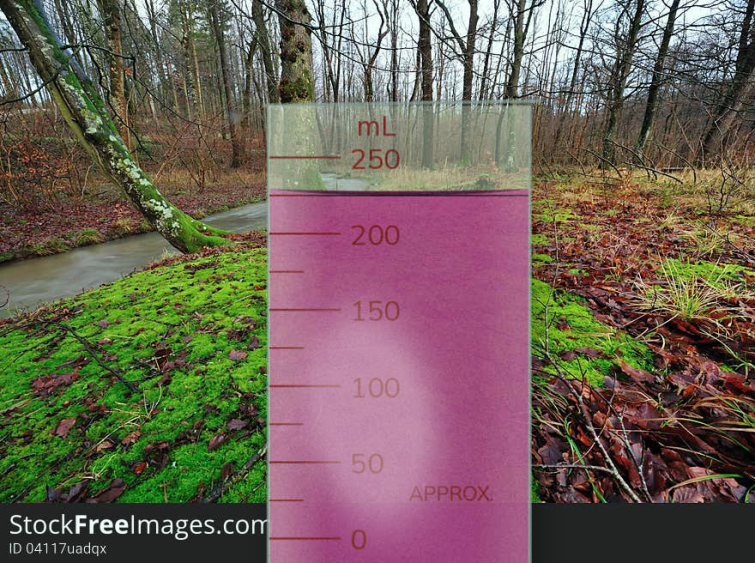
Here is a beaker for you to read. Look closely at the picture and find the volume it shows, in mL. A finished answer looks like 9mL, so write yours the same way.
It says 225mL
